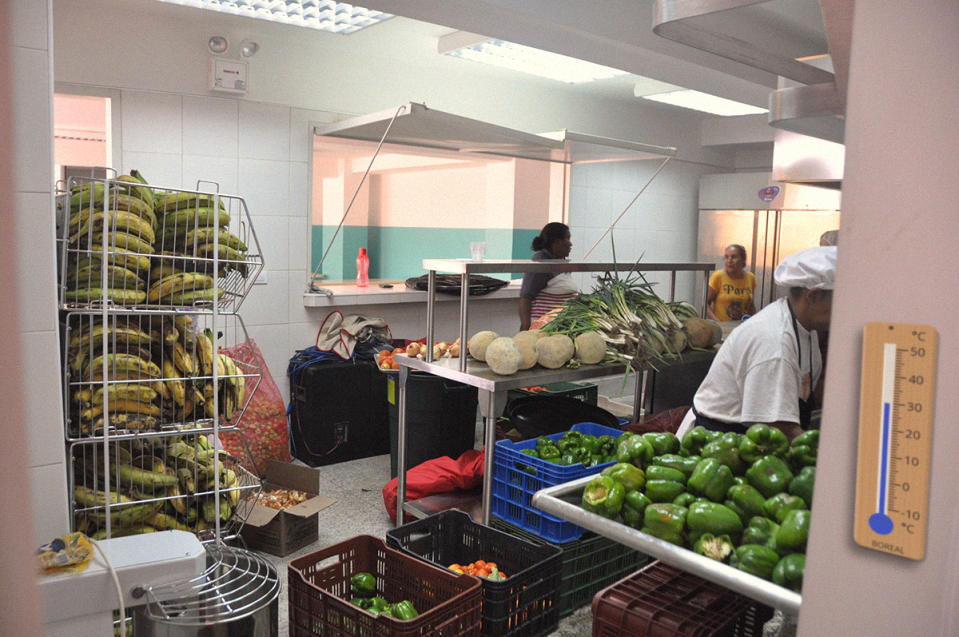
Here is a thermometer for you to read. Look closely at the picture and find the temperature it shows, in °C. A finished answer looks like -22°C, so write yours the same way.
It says 30°C
